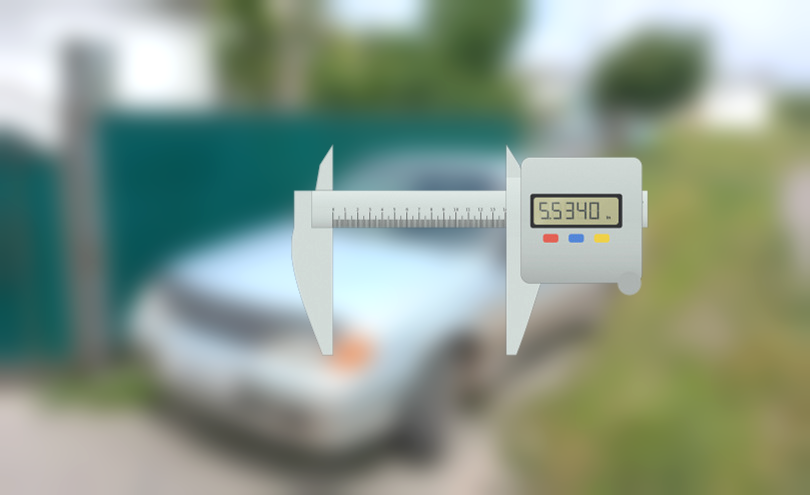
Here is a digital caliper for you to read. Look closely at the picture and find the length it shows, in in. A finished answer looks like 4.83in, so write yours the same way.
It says 5.5340in
